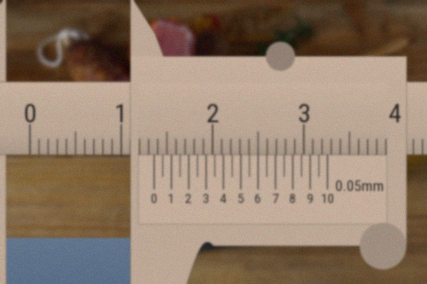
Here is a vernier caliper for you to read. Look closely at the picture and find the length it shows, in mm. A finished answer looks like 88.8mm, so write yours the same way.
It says 13.6mm
